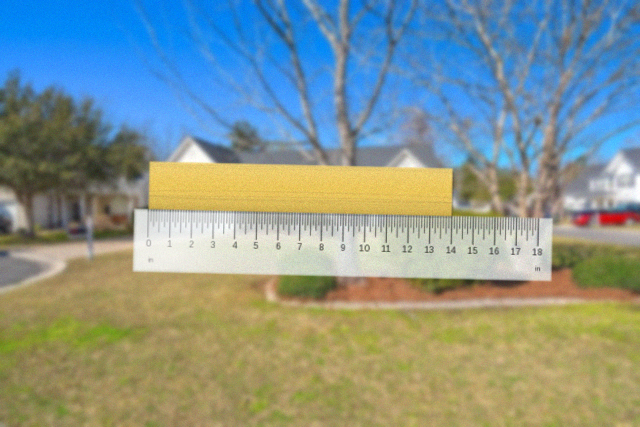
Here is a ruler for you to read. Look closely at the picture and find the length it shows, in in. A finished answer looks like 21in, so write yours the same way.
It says 14in
